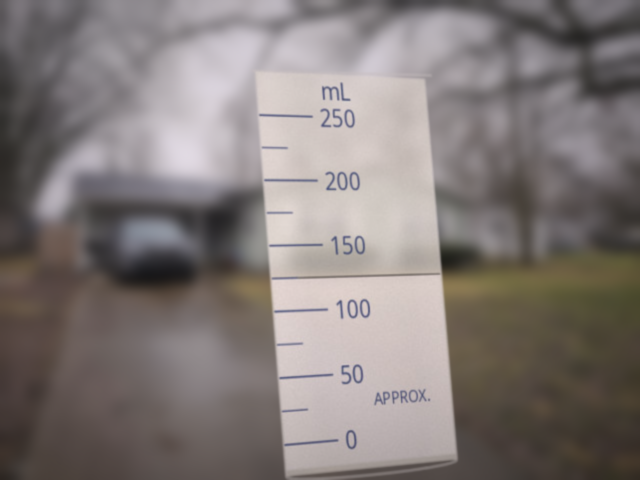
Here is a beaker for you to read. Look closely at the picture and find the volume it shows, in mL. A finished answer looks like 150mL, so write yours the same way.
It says 125mL
